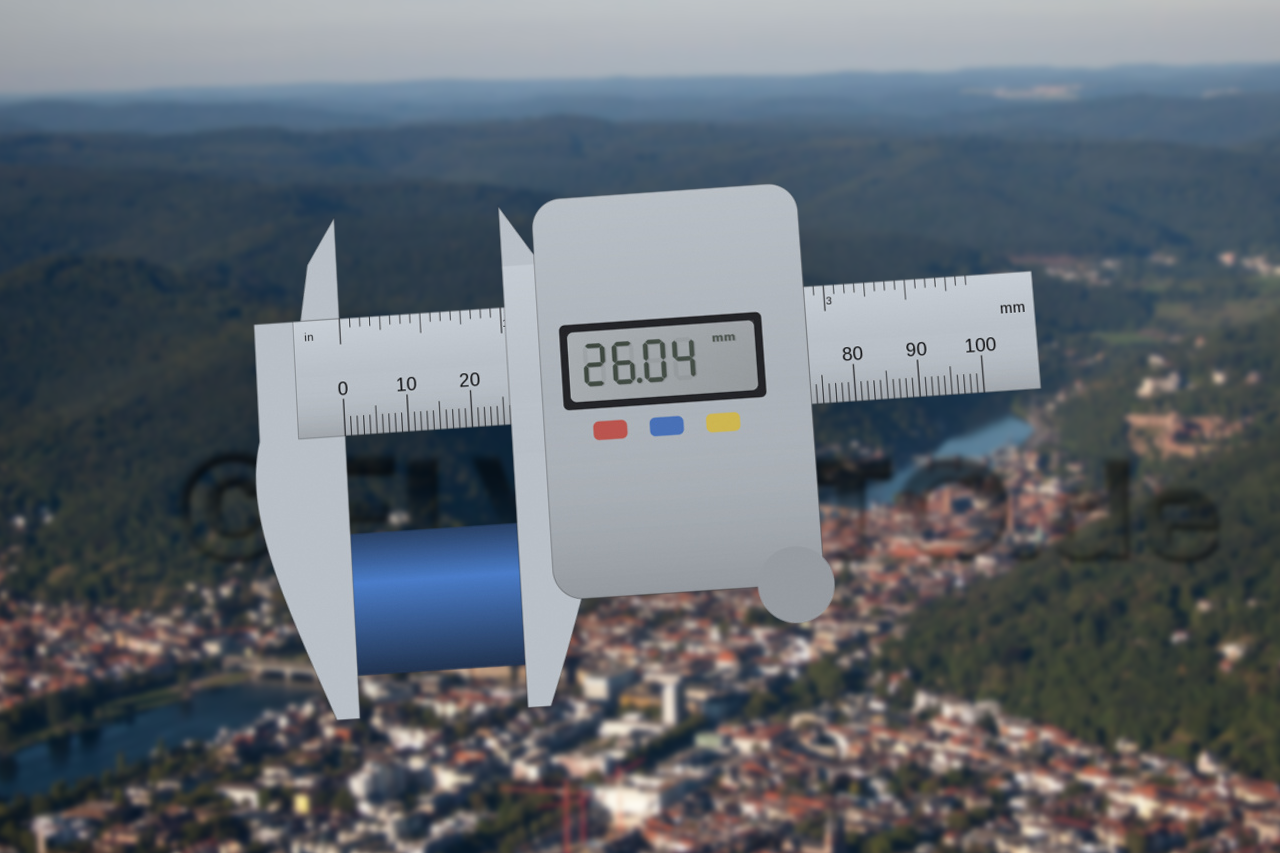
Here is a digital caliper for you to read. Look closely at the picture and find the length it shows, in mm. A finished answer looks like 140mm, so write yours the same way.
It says 26.04mm
